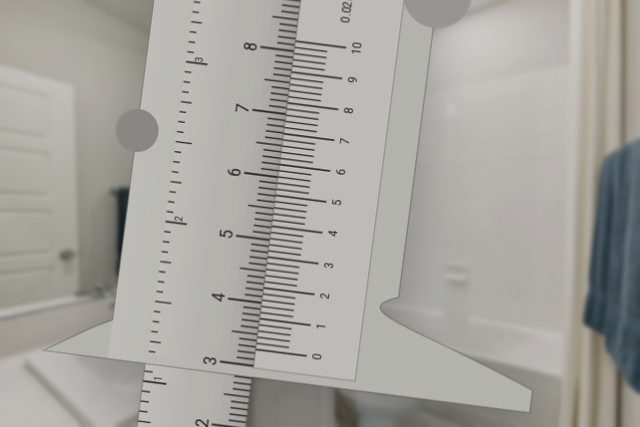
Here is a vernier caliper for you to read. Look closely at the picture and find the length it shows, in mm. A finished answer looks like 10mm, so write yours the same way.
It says 32.6mm
